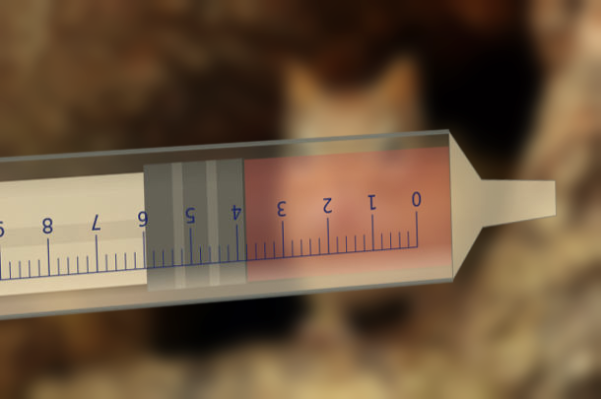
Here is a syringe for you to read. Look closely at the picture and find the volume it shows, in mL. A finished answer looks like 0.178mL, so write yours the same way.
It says 3.8mL
